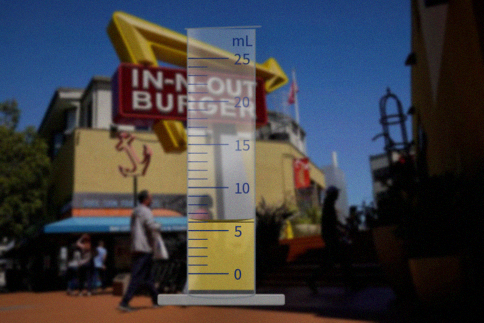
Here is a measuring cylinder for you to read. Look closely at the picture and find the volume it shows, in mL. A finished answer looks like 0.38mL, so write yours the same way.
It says 6mL
